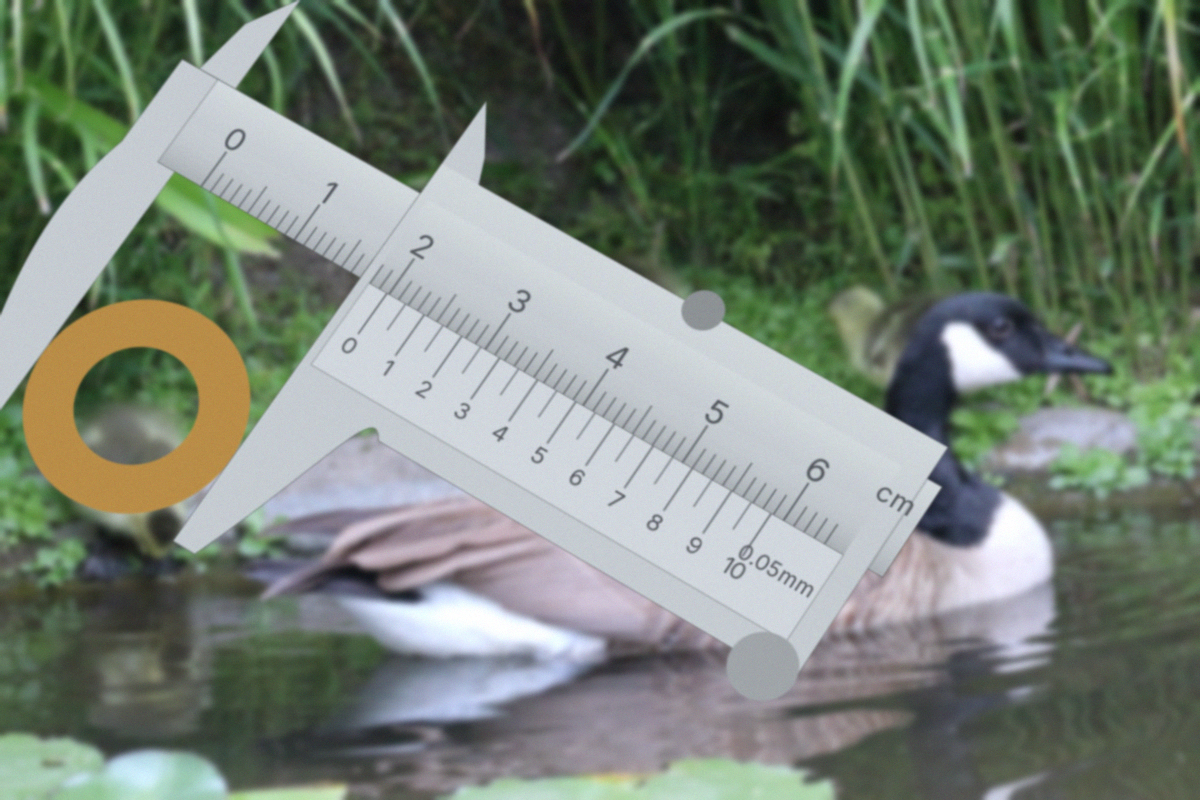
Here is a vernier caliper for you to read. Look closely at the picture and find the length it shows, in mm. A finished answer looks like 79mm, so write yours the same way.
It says 19.8mm
